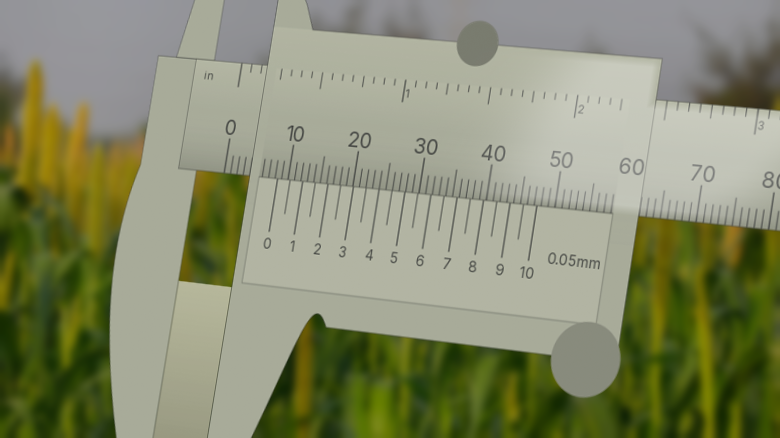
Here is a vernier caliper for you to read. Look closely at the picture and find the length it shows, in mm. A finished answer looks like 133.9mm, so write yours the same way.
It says 8.4mm
